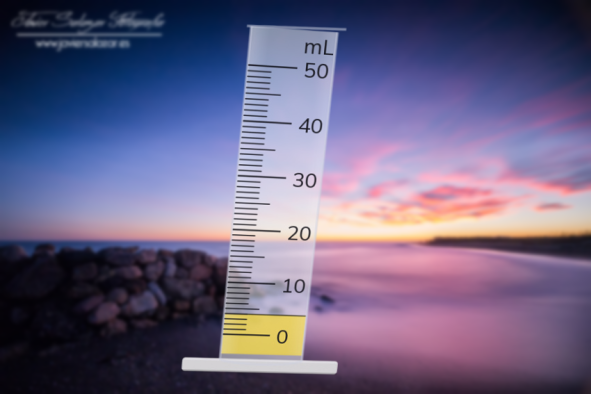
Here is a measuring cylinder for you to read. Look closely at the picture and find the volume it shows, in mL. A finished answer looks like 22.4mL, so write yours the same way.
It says 4mL
